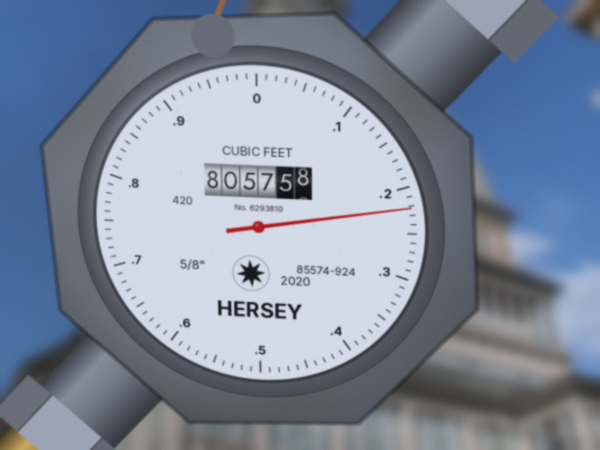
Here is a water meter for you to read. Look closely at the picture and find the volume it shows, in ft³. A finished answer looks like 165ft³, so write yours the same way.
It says 805758.22ft³
